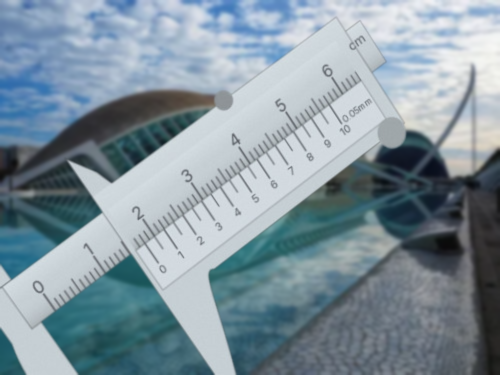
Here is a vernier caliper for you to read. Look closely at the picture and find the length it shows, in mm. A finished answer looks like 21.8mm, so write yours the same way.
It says 18.0mm
